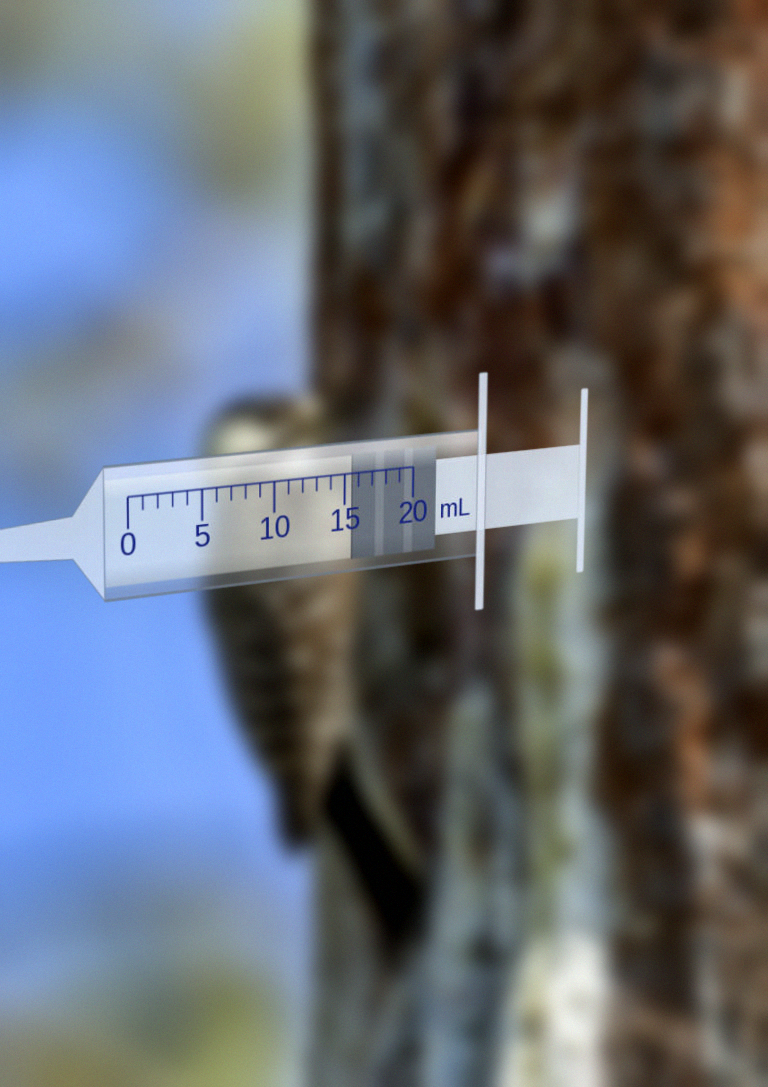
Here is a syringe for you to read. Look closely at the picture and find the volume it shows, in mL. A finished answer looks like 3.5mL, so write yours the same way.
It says 15.5mL
